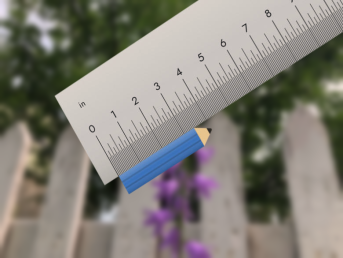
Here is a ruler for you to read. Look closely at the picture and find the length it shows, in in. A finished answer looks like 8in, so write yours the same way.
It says 4in
